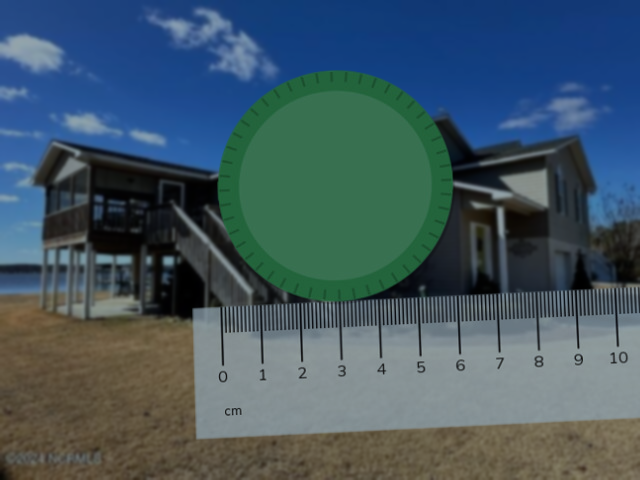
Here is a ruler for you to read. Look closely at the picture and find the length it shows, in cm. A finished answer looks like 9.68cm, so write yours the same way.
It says 6cm
